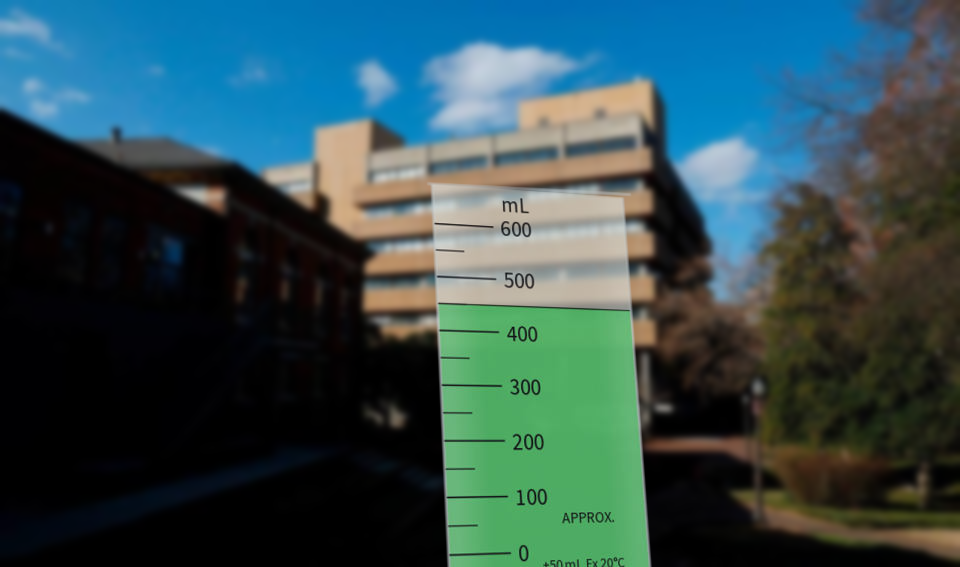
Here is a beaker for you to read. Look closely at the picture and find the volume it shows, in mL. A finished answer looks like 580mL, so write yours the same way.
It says 450mL
